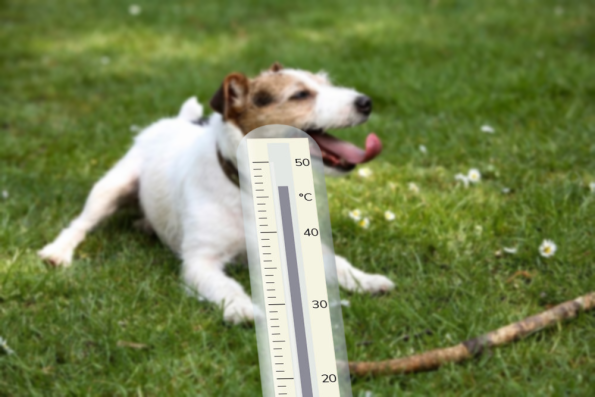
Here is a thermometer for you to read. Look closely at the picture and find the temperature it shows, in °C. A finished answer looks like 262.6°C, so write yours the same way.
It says 46.5°C
